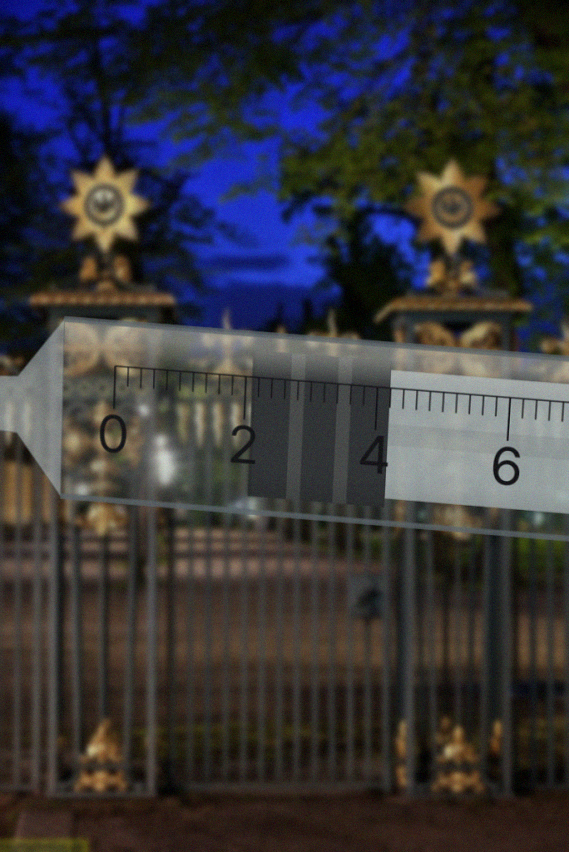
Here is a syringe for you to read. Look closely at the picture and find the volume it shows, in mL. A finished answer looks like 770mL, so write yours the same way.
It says 2.1mL
